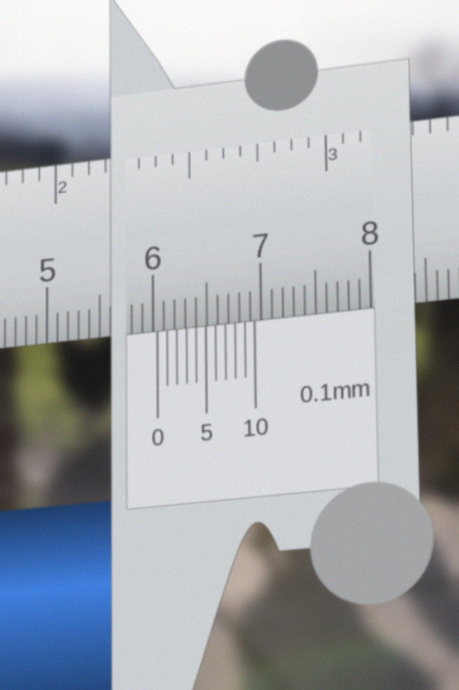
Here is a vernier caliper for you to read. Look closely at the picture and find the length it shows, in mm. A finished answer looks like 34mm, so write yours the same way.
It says 60.4mm
